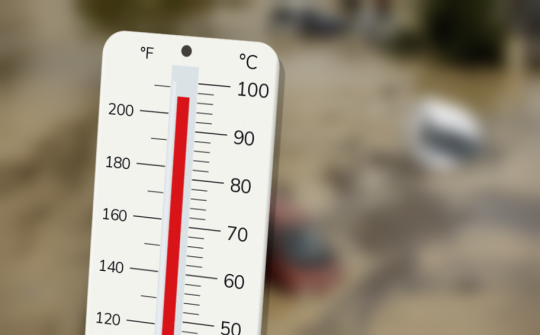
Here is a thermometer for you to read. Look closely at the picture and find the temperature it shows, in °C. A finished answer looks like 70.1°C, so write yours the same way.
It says 97°C
